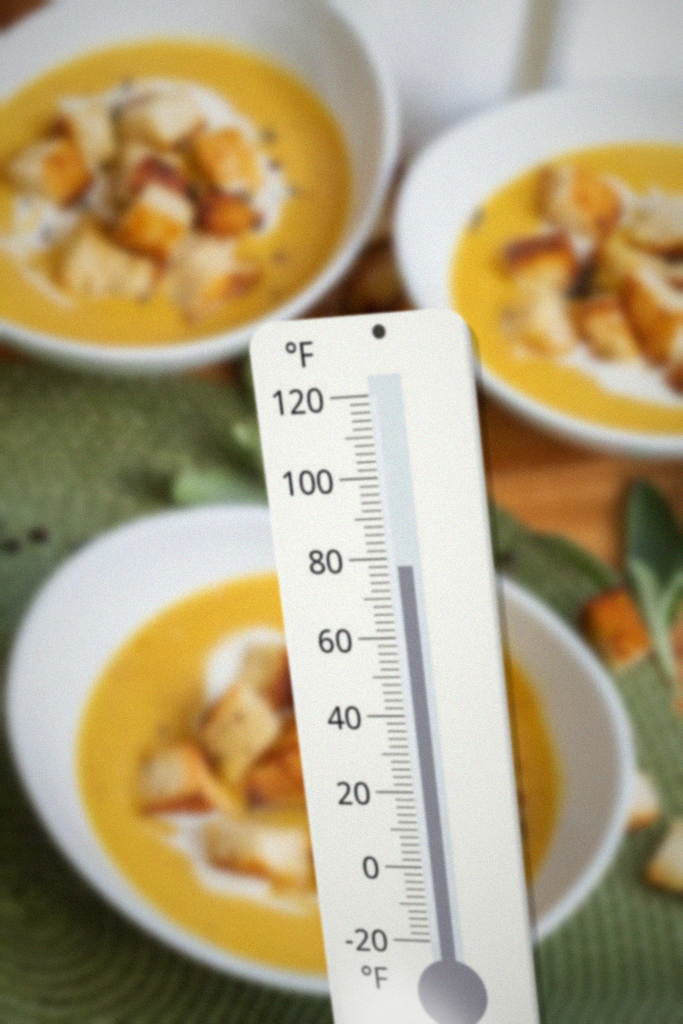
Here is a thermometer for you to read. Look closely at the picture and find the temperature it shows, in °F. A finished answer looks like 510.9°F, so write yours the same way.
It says 78°F
